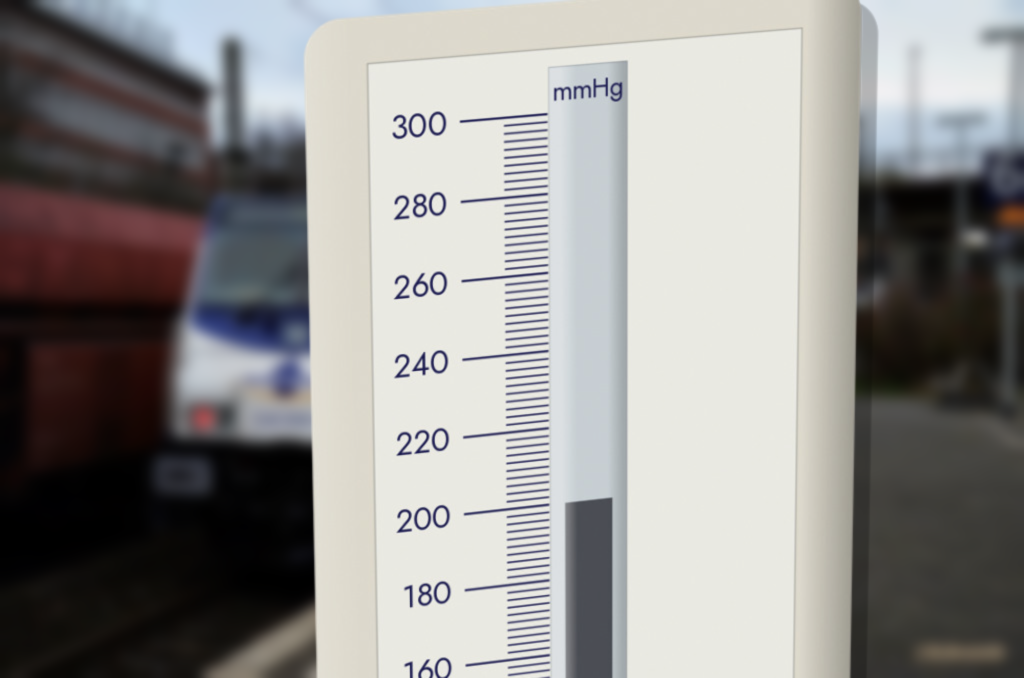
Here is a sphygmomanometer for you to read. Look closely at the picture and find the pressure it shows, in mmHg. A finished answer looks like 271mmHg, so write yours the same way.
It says 200mmHg
